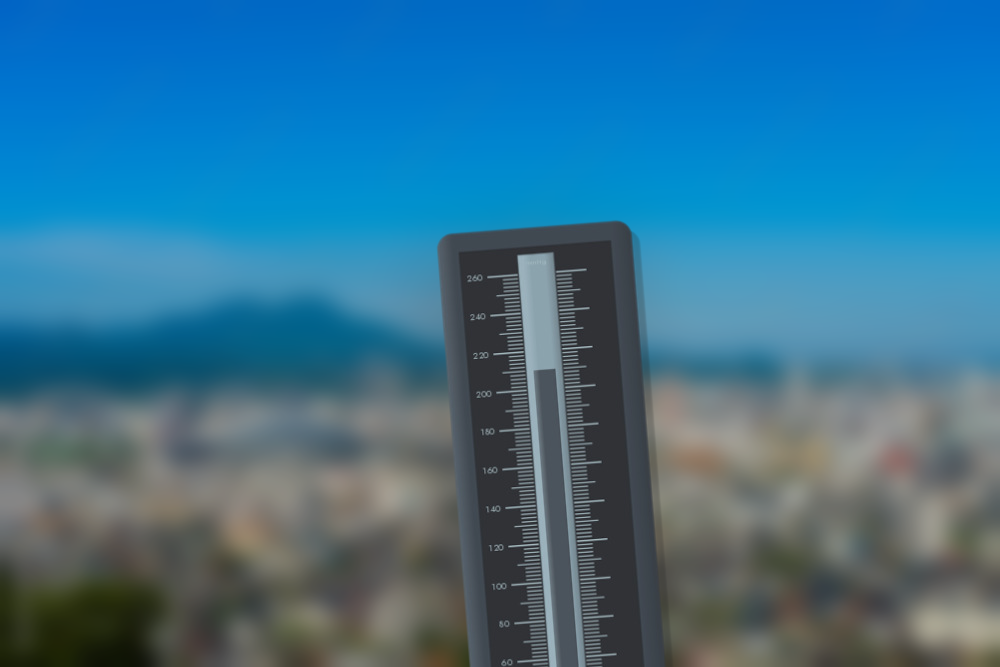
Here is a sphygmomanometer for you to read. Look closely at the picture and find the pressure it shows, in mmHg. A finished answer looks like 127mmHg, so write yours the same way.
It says 210mmHg
